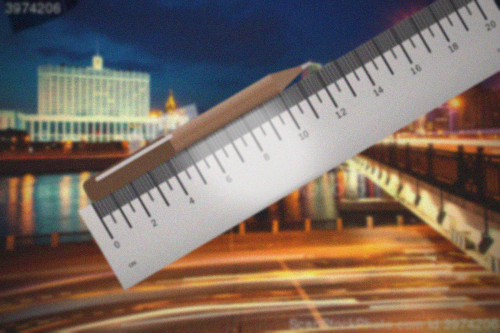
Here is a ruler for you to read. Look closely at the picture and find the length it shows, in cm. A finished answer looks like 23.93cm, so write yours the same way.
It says 12cm
